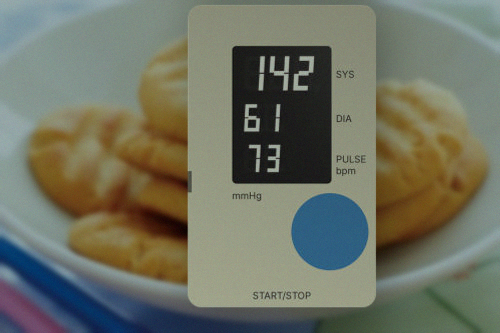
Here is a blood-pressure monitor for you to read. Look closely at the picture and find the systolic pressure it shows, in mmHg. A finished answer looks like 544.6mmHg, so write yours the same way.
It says 142mmHg
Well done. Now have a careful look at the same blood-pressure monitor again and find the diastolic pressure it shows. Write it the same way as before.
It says 61mmHg
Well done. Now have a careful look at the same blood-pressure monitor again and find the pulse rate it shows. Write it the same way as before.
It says 73bpm
